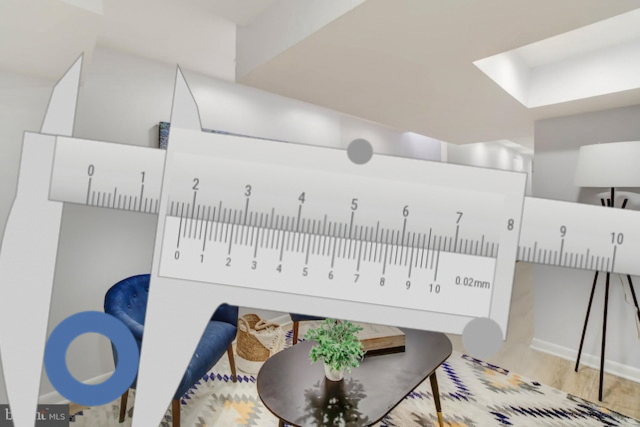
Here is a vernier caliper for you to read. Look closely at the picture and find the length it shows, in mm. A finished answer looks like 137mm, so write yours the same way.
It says 18.0mm
